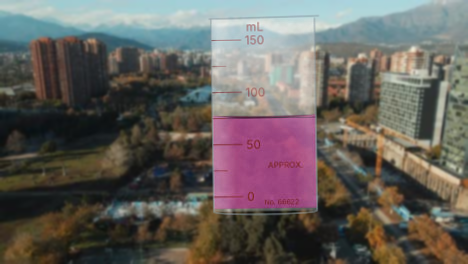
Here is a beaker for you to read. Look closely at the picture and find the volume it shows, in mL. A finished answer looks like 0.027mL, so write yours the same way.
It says 75mL
